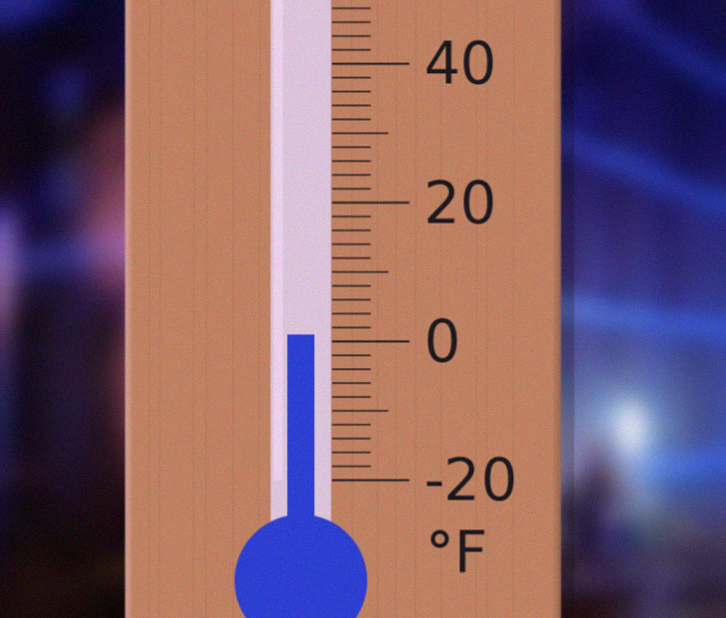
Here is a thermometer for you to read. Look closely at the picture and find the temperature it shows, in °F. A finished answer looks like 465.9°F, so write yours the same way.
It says 1°F
